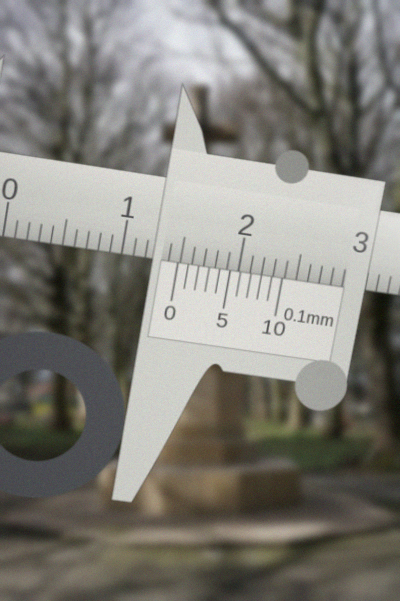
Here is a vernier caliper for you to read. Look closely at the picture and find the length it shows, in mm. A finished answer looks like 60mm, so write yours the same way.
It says 14.8mm
